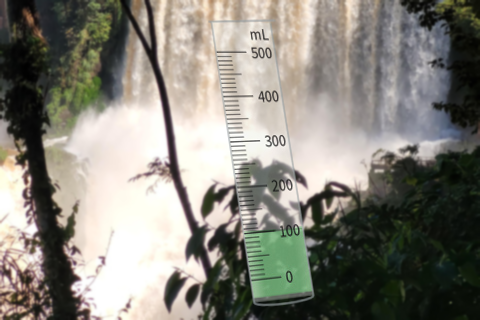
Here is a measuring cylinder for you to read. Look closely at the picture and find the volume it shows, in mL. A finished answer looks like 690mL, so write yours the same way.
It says 100mL
